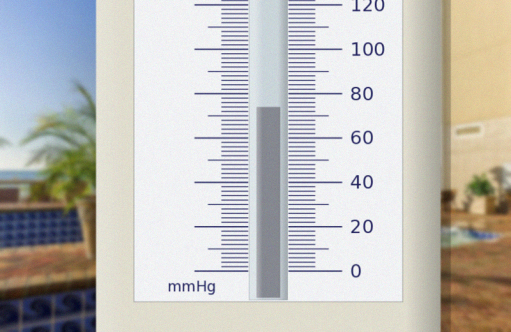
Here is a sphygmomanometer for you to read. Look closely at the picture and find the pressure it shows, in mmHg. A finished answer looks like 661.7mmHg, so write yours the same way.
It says 74mmHg
